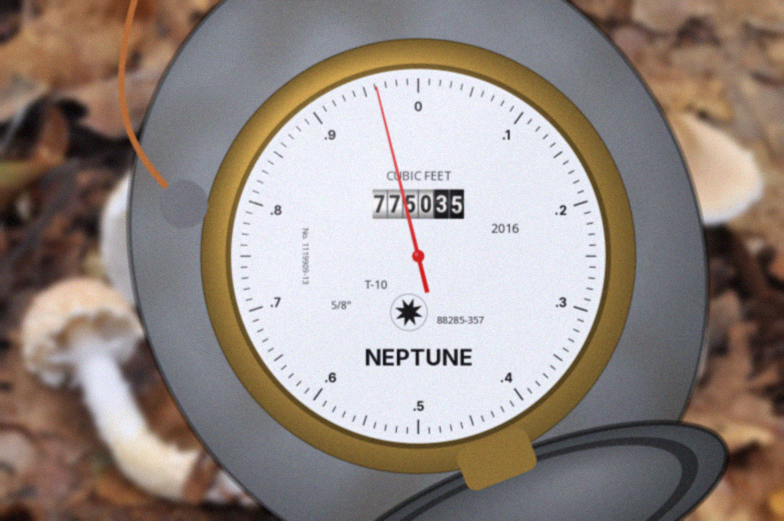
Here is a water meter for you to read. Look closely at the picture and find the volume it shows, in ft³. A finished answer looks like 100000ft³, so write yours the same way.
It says 775034.96ft³
